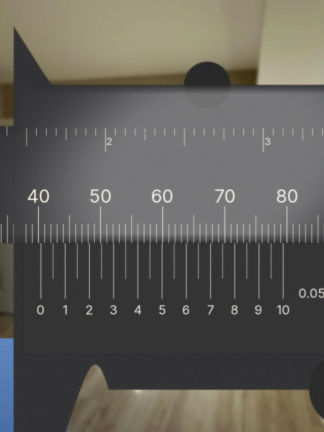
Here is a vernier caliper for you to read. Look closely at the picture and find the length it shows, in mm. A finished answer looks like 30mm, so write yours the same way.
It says 40.4mm
